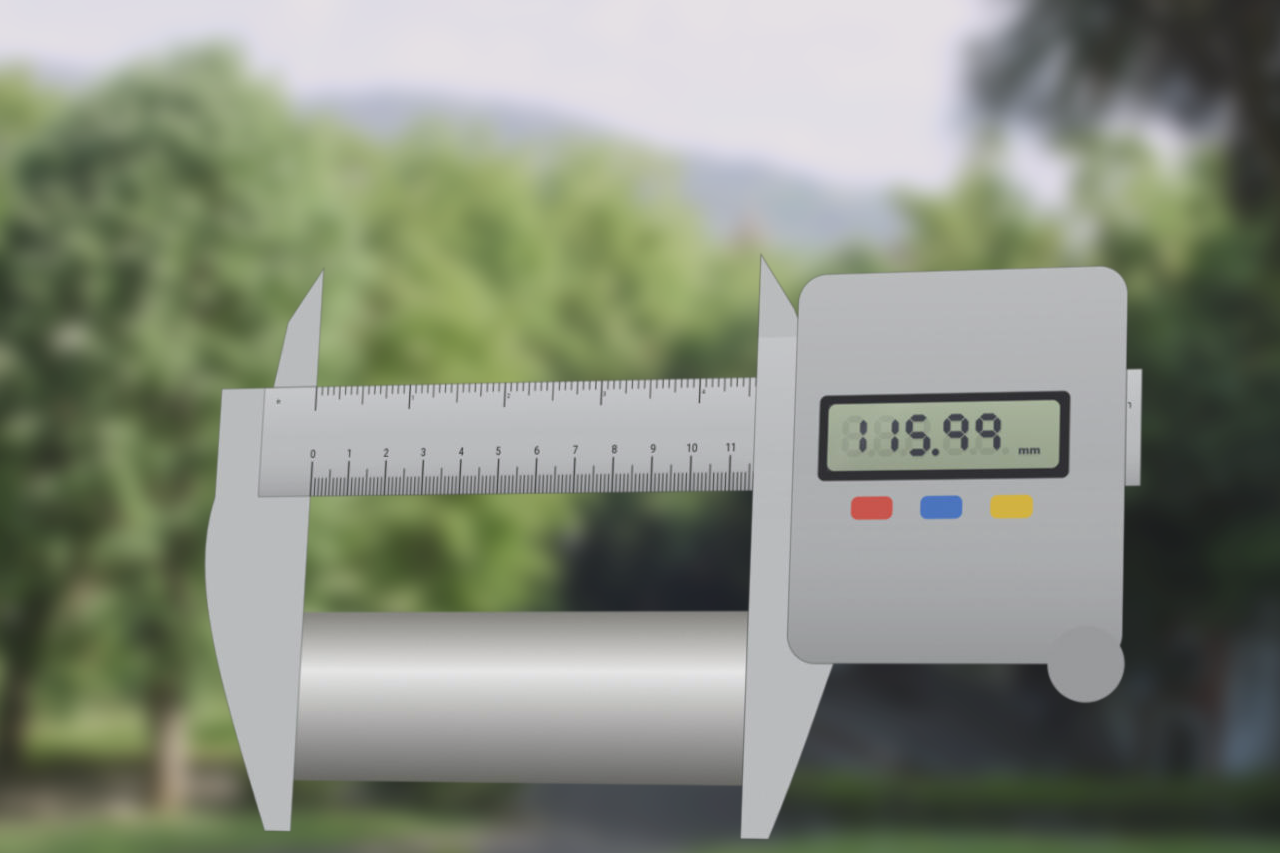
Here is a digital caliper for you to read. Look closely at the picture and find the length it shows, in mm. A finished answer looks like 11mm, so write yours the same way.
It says 115.99mm
